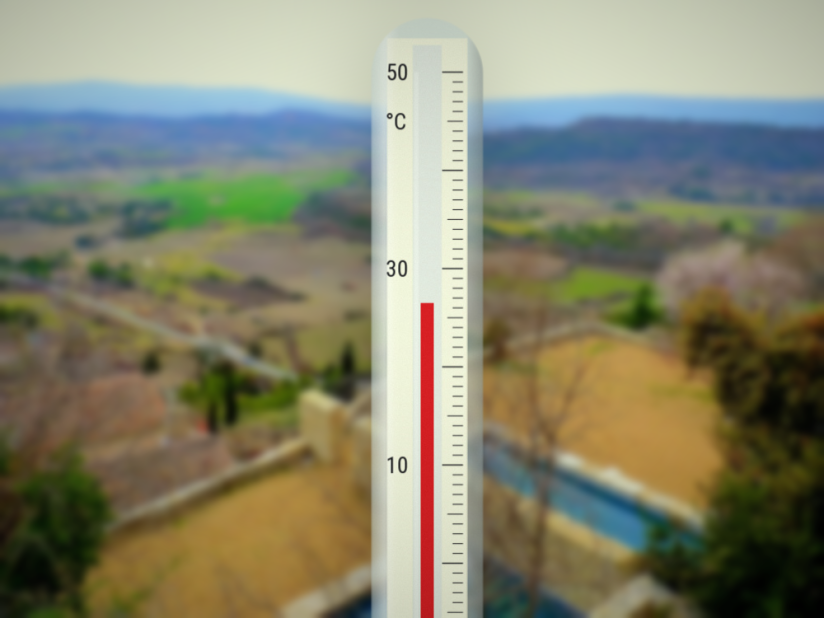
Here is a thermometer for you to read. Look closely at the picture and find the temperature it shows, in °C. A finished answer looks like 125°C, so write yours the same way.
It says 26.5°C
